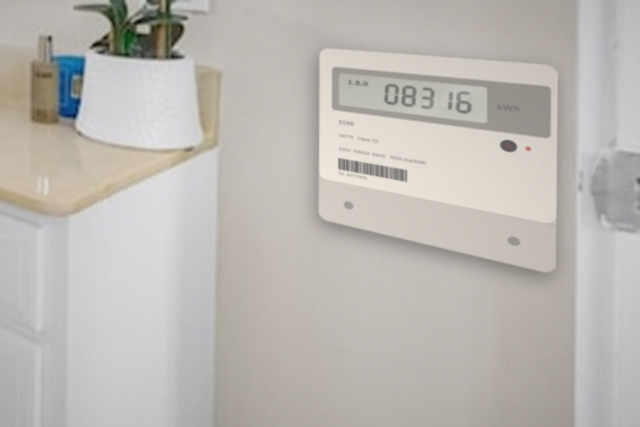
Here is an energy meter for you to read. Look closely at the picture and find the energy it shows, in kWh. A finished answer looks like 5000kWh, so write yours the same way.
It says 8316kWh
